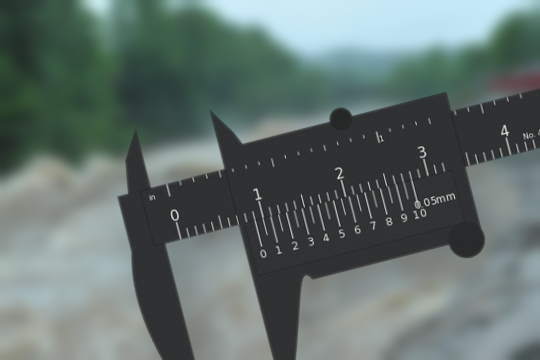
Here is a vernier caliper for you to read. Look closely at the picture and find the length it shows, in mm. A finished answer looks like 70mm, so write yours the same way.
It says 9.0mm
